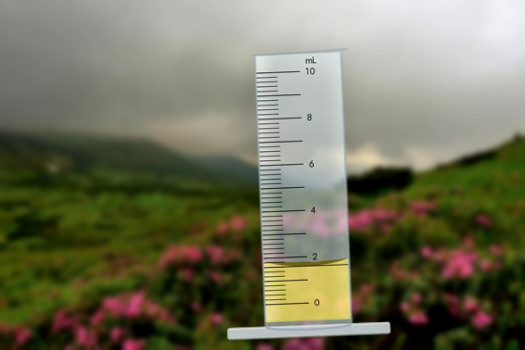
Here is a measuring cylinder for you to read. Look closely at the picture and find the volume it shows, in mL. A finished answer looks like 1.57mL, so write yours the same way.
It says 1.6mL
